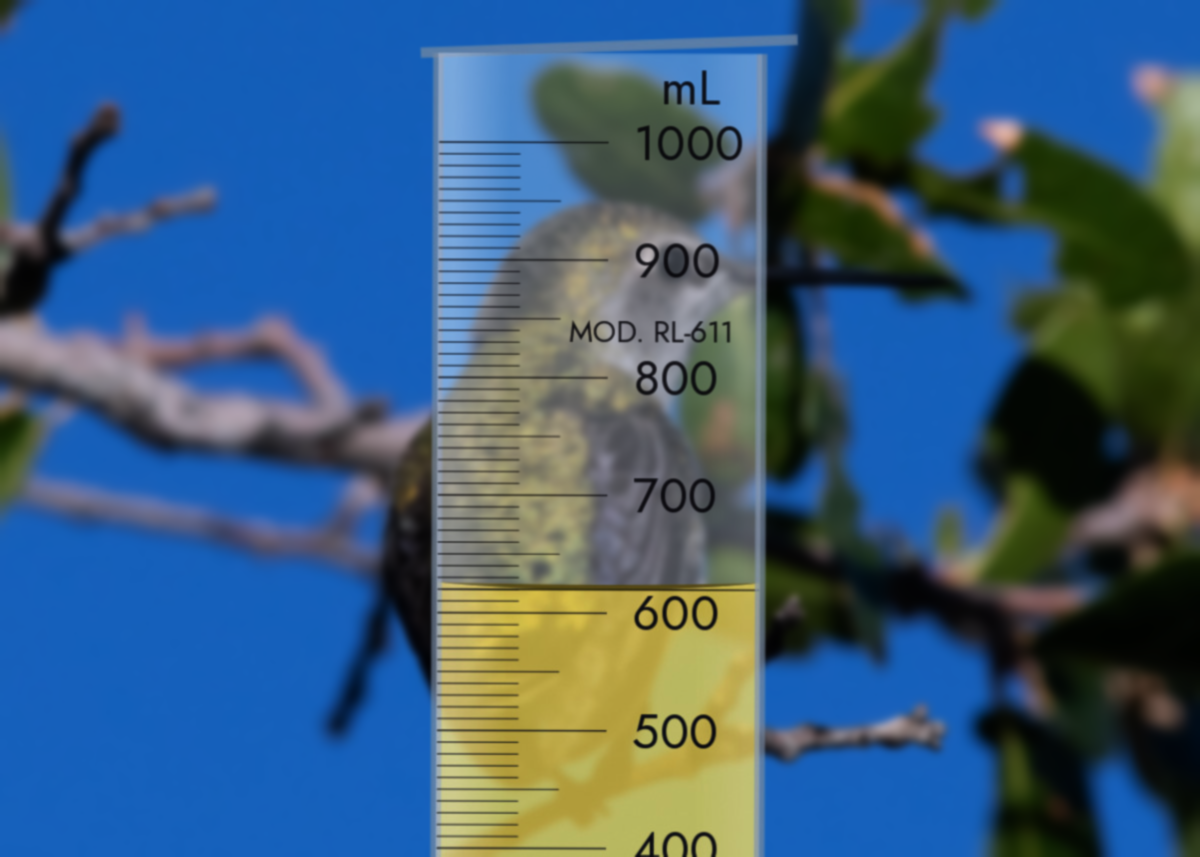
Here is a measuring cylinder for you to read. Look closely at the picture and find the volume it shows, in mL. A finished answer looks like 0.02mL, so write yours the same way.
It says 620mL
